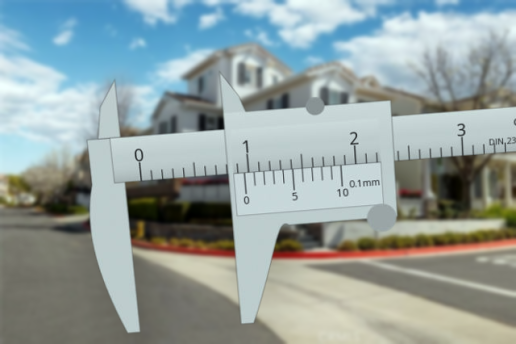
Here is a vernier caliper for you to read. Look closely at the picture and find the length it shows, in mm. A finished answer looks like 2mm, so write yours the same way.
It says 9.6mm
